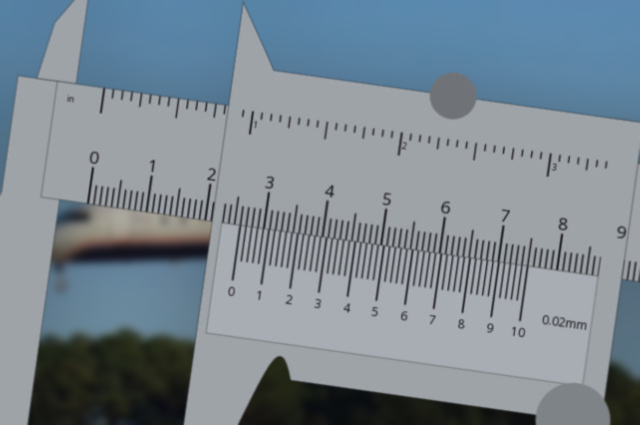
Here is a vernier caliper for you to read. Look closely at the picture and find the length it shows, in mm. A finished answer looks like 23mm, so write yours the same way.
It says 26.0mm
